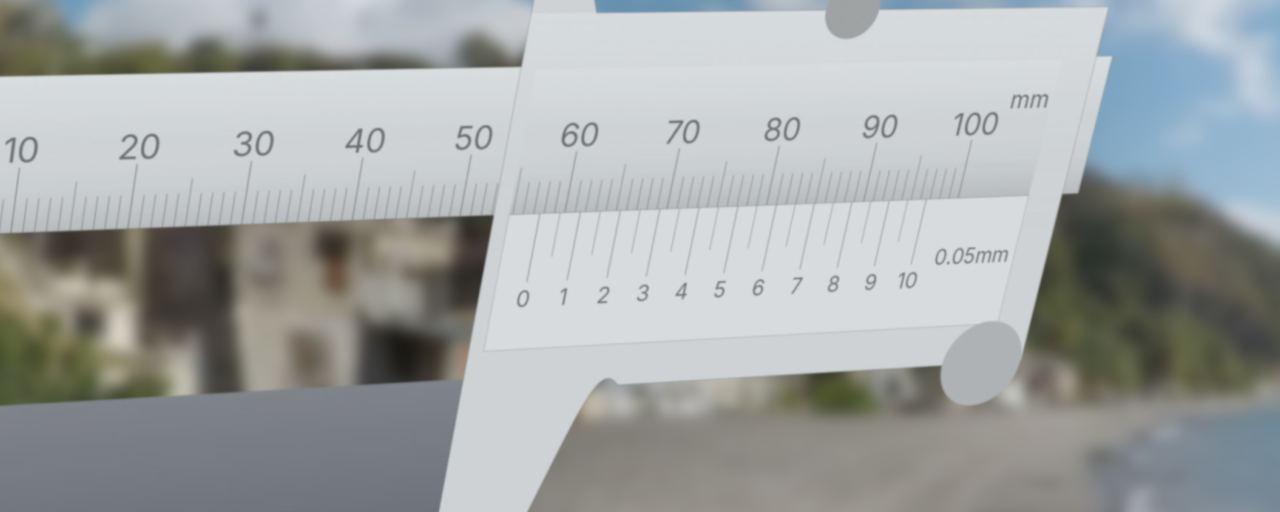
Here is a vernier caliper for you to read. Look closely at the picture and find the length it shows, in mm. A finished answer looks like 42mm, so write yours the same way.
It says 57.6mm
